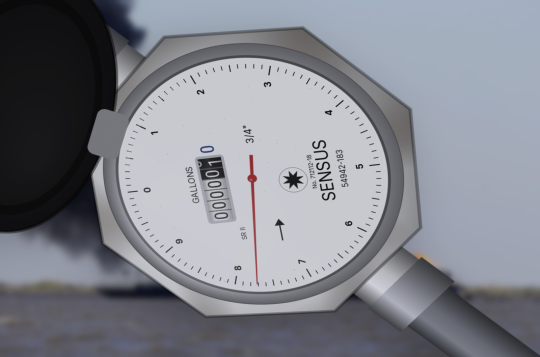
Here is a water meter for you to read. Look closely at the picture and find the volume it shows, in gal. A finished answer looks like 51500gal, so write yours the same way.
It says 7.7gal
